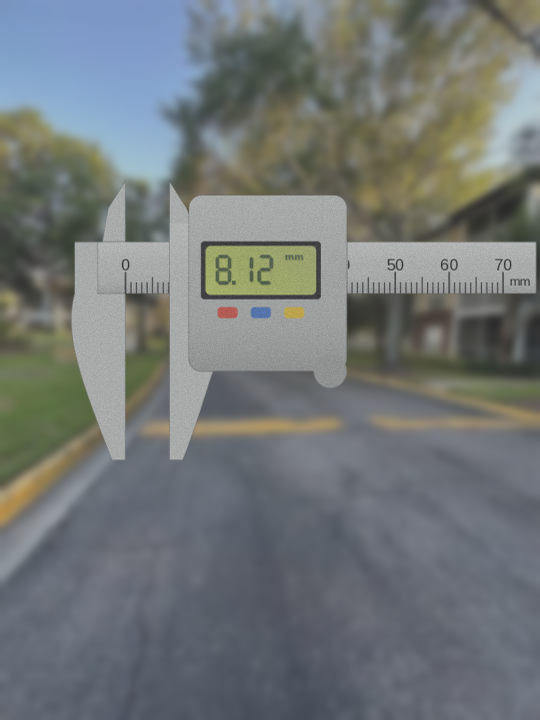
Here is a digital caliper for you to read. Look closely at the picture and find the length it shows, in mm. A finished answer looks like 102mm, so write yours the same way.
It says 8.12mm
